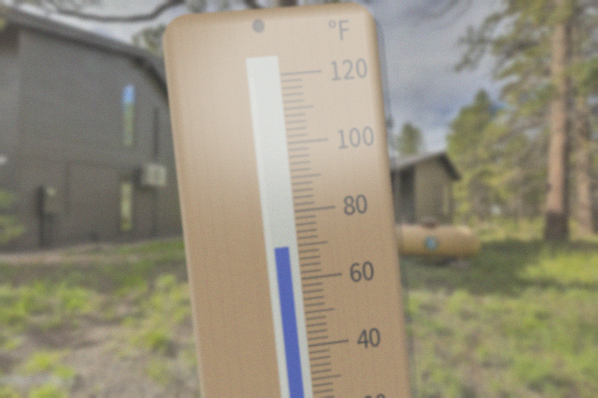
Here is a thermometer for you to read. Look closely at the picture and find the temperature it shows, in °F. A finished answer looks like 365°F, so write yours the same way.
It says 70°F
